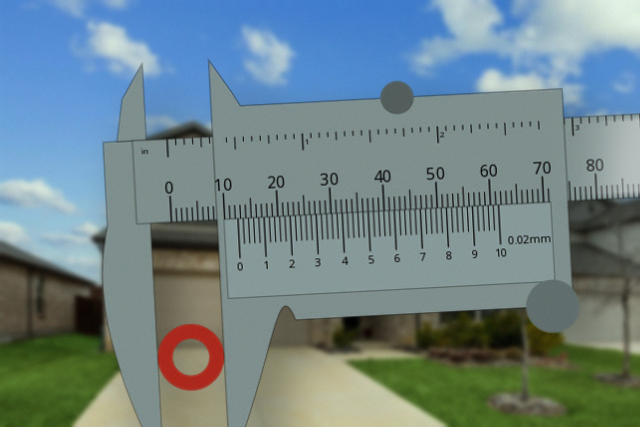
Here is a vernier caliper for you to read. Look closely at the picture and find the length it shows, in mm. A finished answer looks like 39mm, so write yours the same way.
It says 12.5mm
